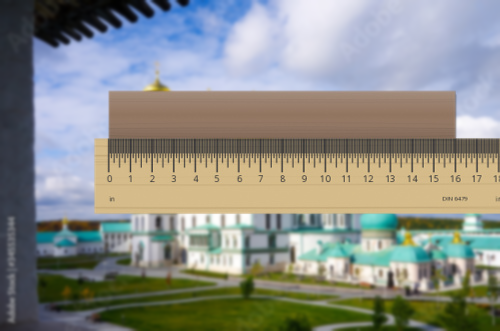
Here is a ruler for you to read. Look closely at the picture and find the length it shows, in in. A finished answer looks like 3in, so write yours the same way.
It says 16in
